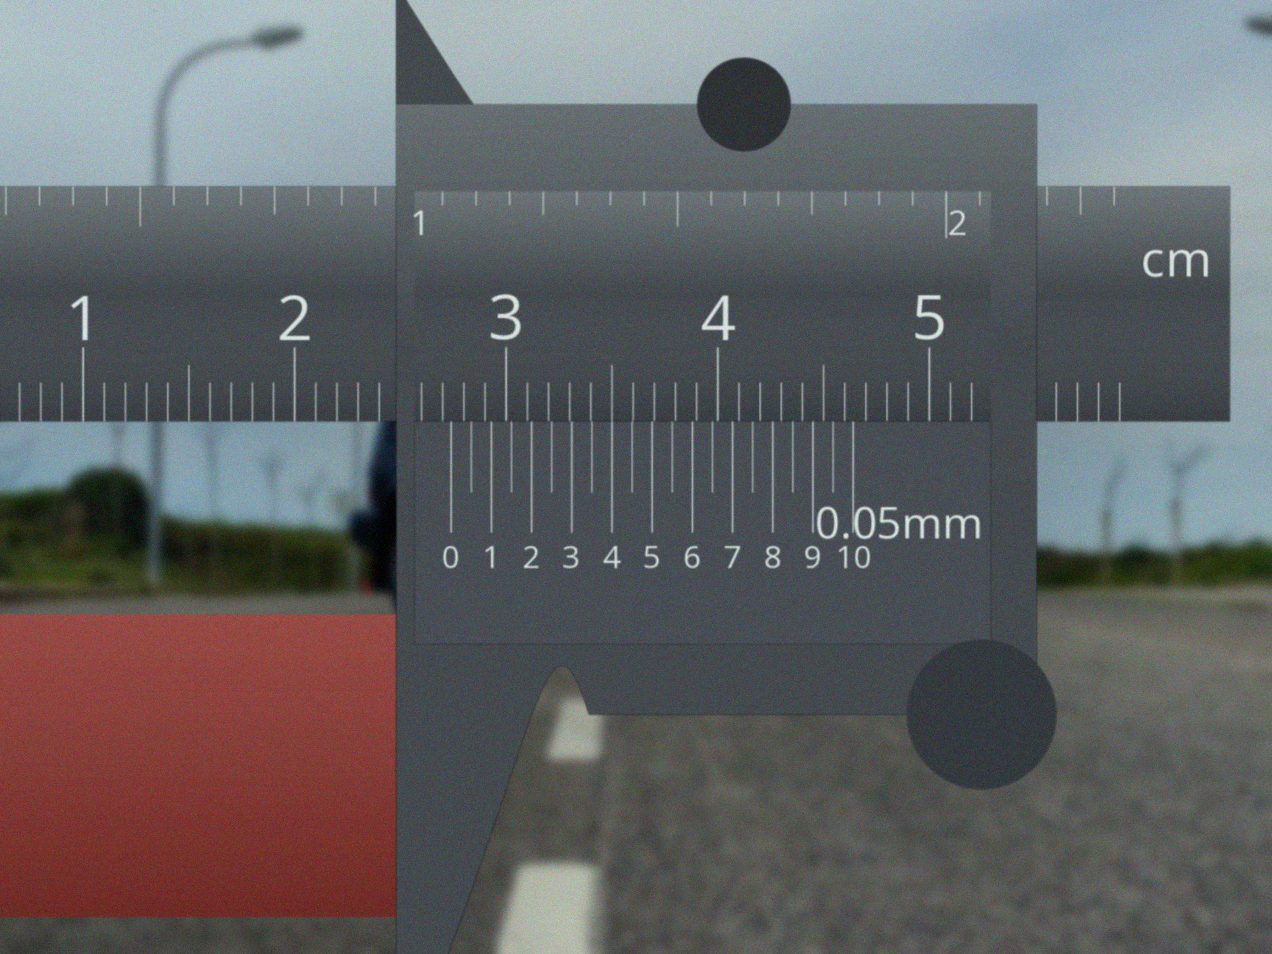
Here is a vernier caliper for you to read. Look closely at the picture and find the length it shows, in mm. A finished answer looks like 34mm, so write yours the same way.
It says 27.4mm
